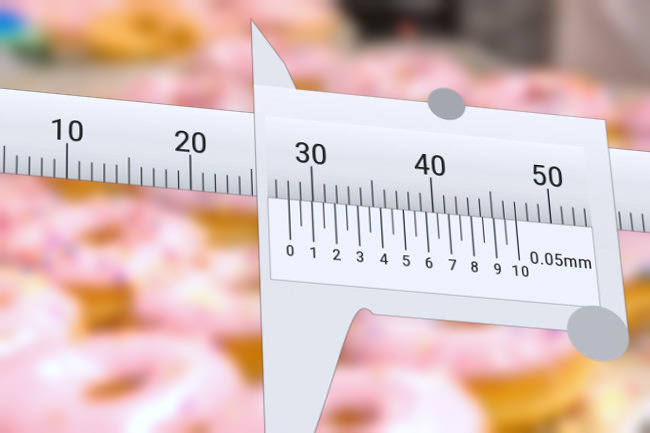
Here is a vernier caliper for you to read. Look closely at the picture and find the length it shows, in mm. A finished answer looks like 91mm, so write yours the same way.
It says 28.0mm
